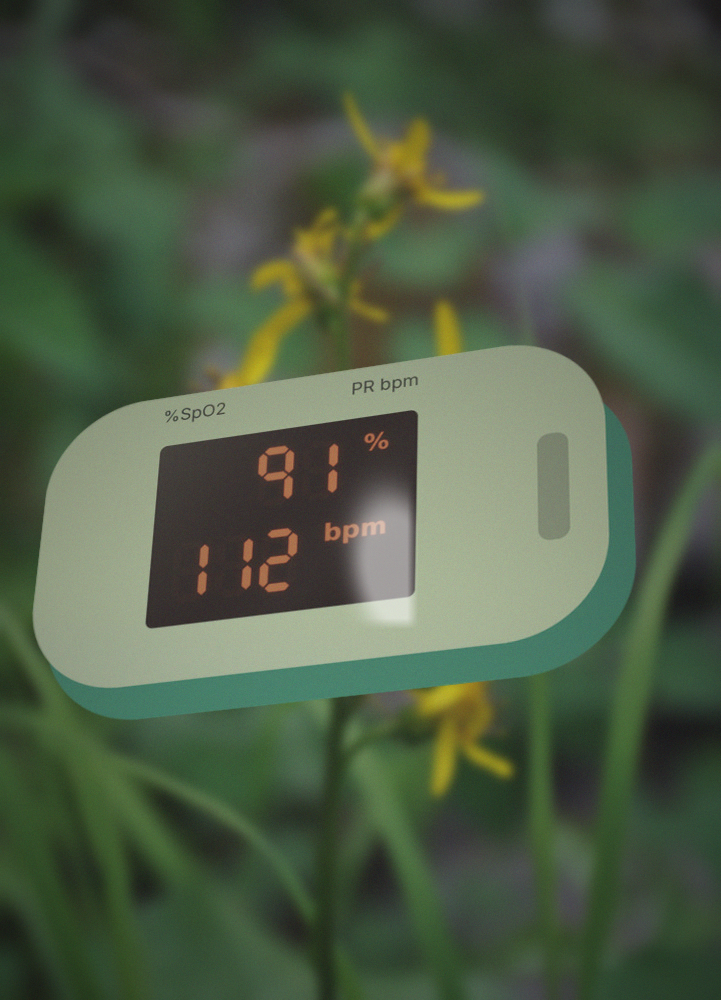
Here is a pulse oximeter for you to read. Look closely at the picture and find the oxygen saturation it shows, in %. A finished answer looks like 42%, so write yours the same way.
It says 91%
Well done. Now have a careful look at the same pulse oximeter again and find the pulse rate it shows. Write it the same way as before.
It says 112bpm
